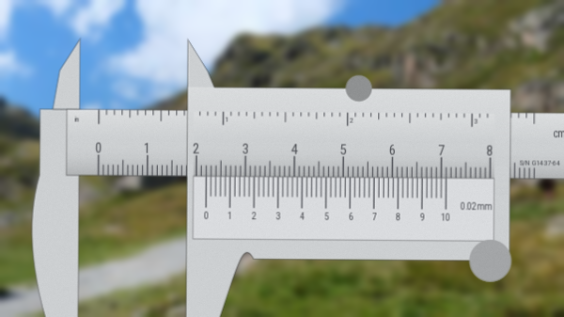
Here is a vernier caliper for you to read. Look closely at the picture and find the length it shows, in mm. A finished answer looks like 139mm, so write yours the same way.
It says 22.0mm
